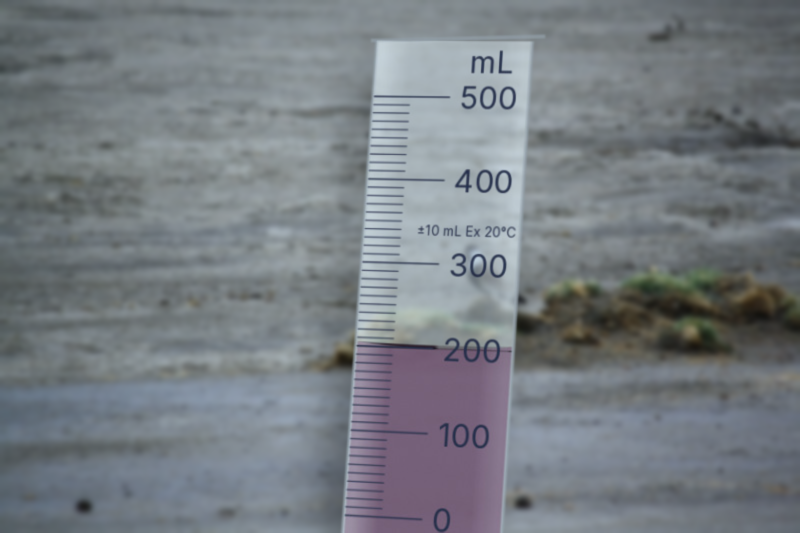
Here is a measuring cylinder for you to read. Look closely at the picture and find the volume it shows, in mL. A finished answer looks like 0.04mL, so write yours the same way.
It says 200mL
